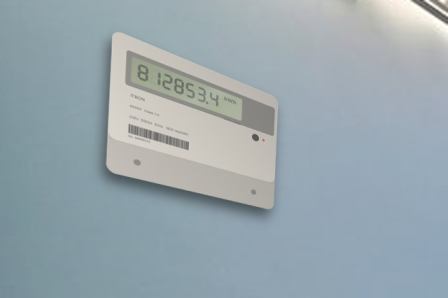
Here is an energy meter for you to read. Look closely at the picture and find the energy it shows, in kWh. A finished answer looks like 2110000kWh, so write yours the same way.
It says 812853.4kWh
